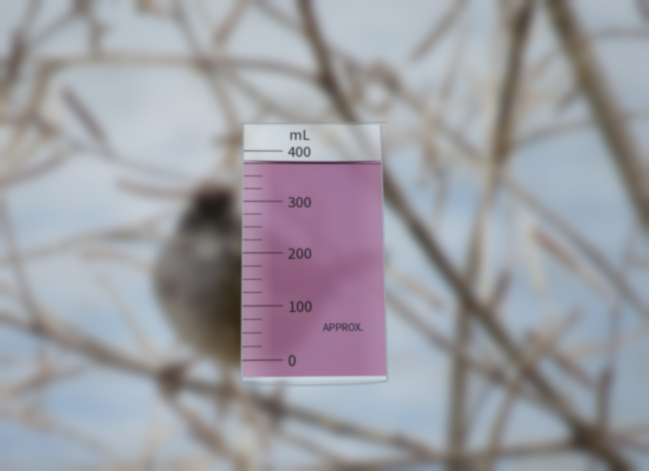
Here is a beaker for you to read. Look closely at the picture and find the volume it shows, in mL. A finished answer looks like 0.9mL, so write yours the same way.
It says 375mL
